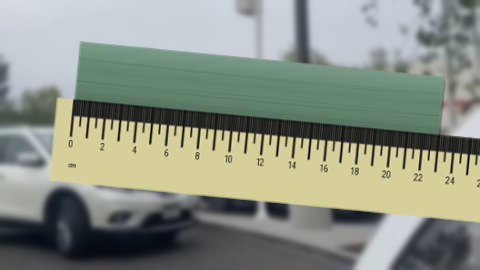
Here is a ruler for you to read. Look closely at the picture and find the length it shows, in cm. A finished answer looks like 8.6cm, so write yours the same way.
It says 23cm
